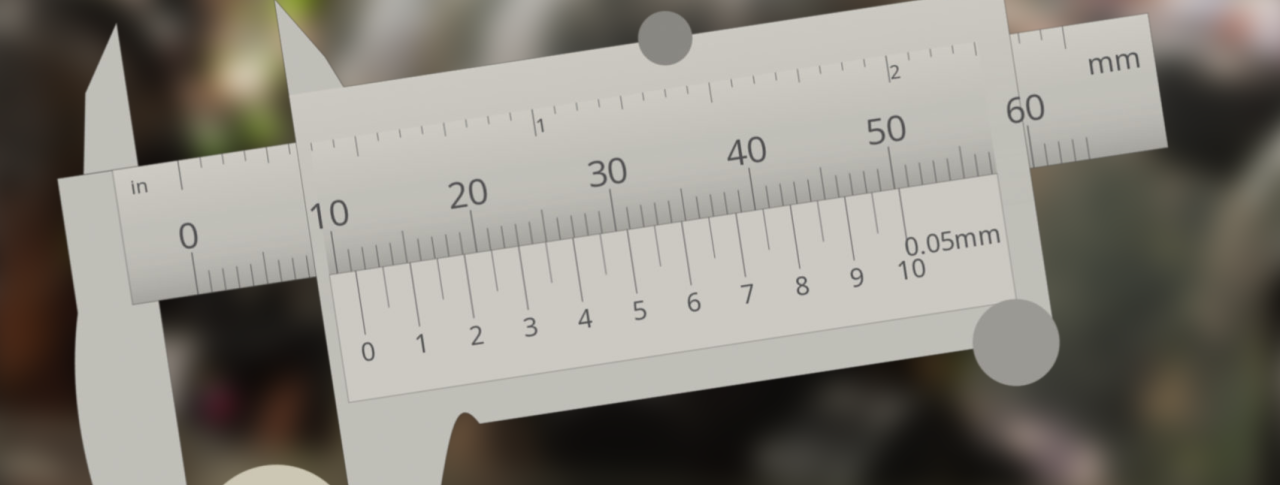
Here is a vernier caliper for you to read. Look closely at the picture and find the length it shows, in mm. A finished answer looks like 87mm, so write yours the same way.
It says 11.3mm
